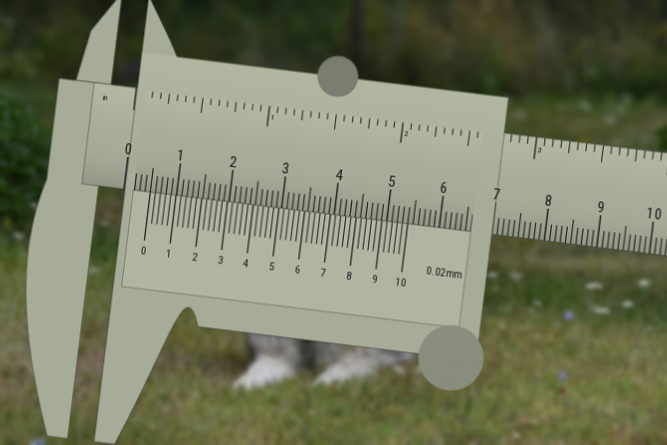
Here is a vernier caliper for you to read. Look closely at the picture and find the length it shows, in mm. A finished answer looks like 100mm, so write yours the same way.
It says 5.0mm
